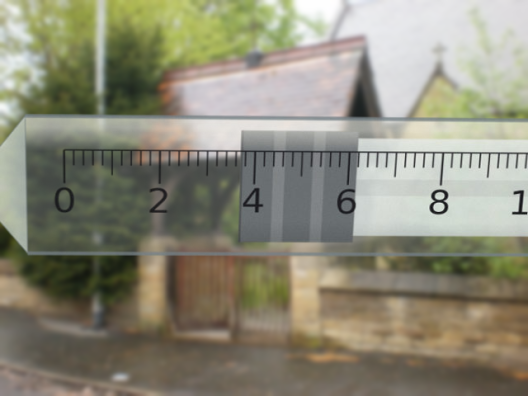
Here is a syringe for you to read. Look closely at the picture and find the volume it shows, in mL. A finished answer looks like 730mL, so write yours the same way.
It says 3.7mL
